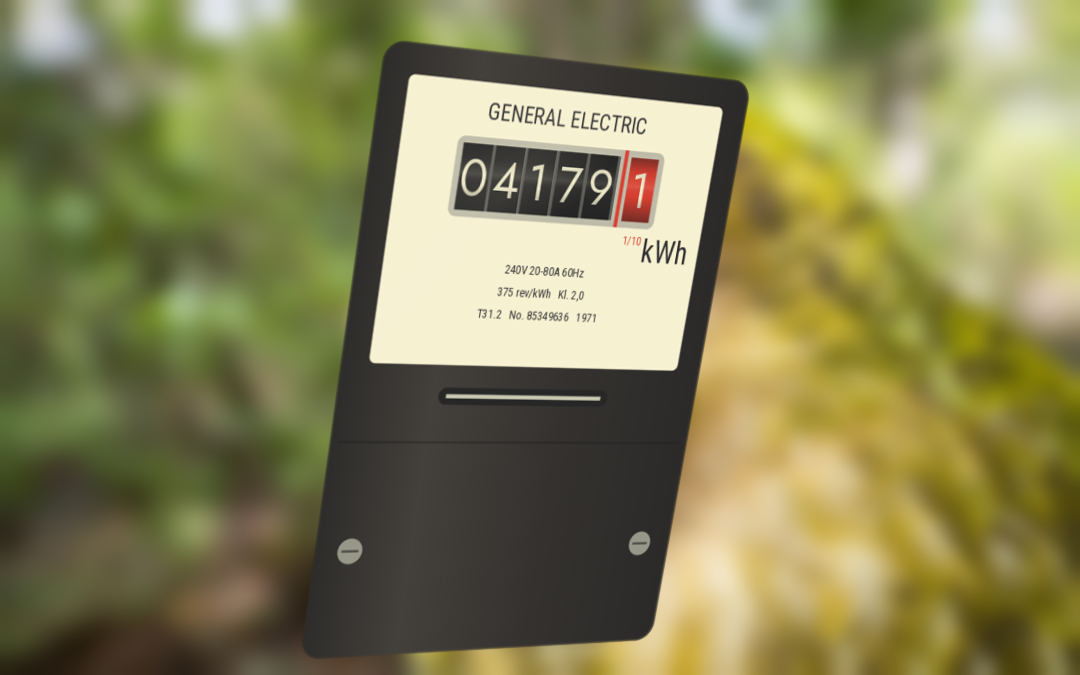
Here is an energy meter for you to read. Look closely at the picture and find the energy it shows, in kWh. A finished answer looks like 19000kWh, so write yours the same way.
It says 4179.1kWh
